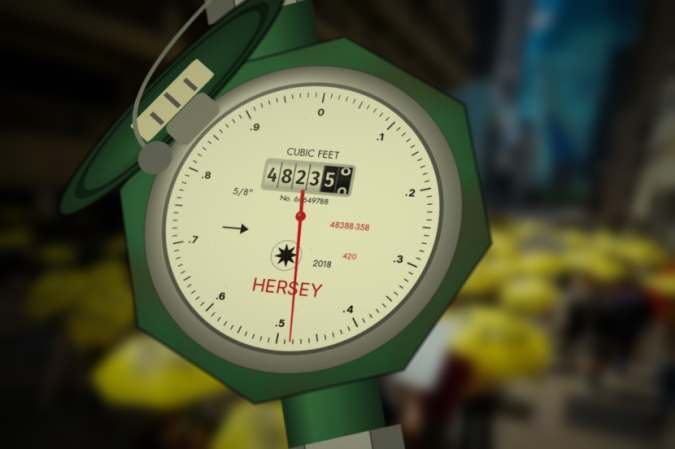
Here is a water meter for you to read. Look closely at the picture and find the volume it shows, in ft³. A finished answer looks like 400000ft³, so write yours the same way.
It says 482358.48ft³
